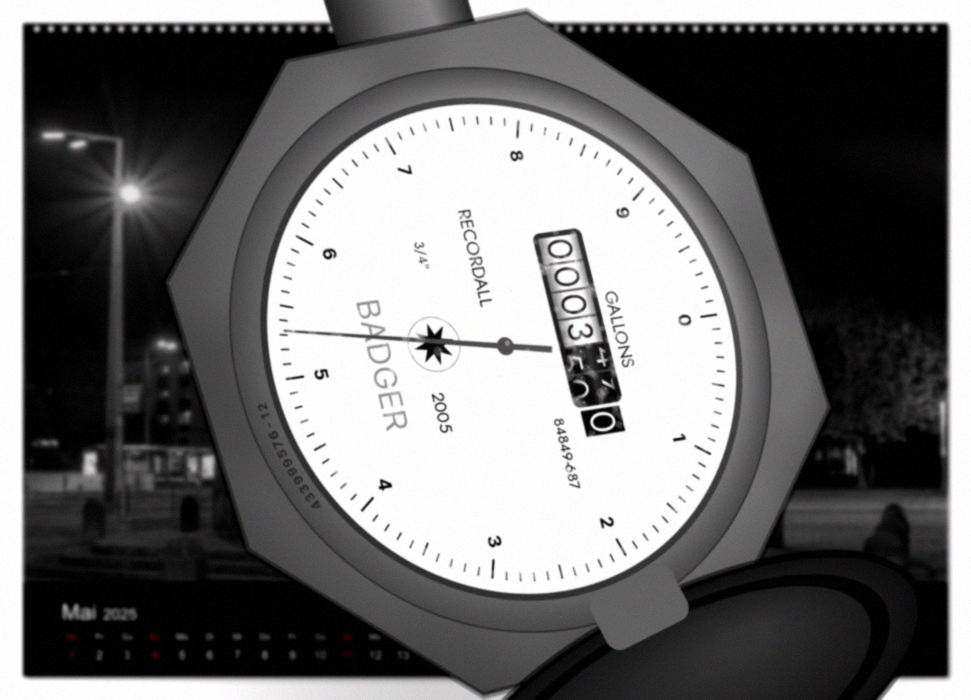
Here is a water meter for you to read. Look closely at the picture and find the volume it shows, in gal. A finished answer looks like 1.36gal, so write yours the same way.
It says 3495.3gal
